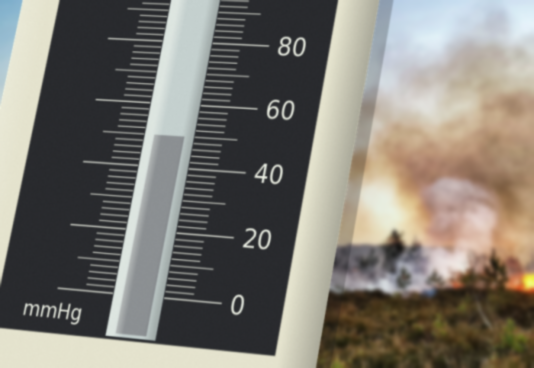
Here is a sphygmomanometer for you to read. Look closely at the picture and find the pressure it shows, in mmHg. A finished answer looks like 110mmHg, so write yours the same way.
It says 50mmHg
